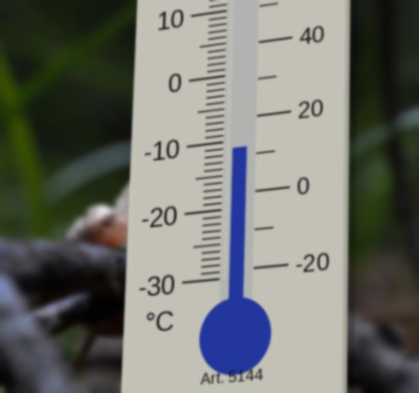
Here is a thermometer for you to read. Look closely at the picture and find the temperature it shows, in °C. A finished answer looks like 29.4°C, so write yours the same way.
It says -11°C
